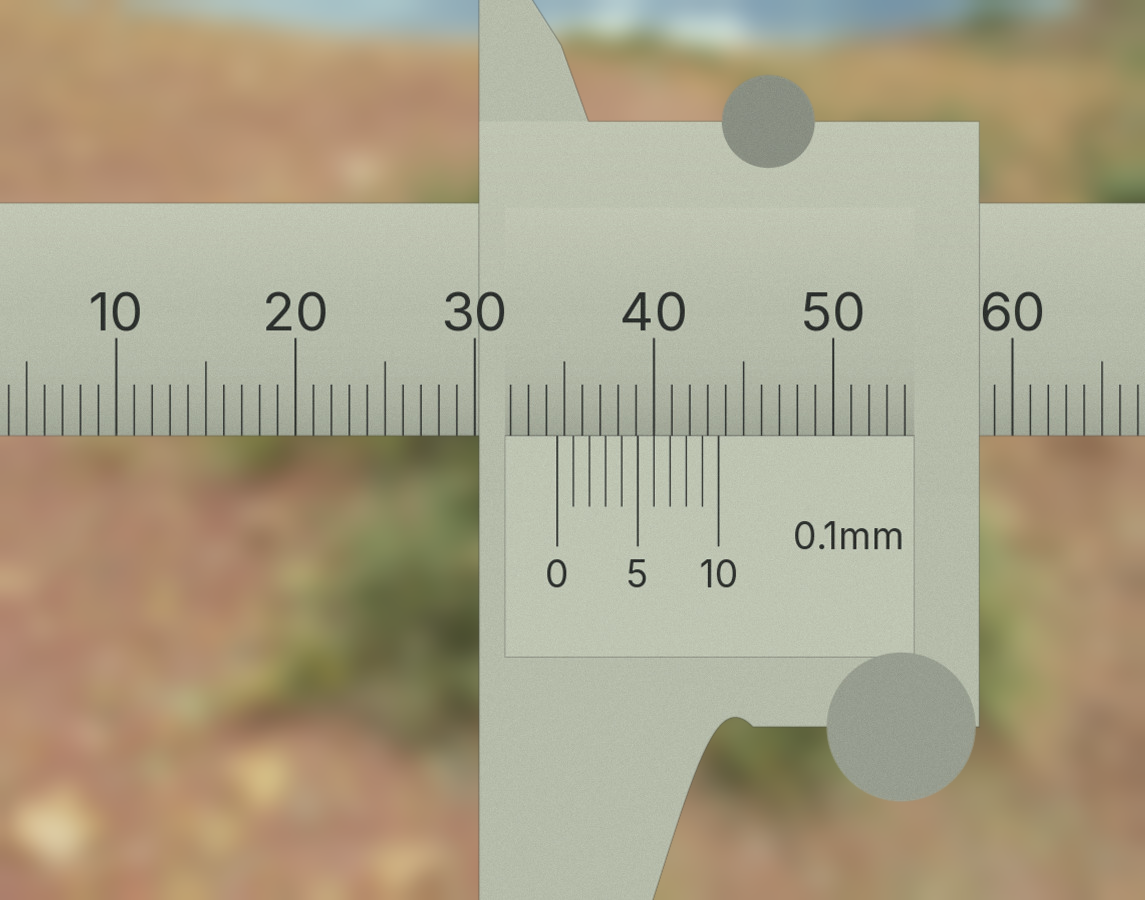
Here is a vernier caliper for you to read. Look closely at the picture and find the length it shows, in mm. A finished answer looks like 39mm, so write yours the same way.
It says 34.6mm
